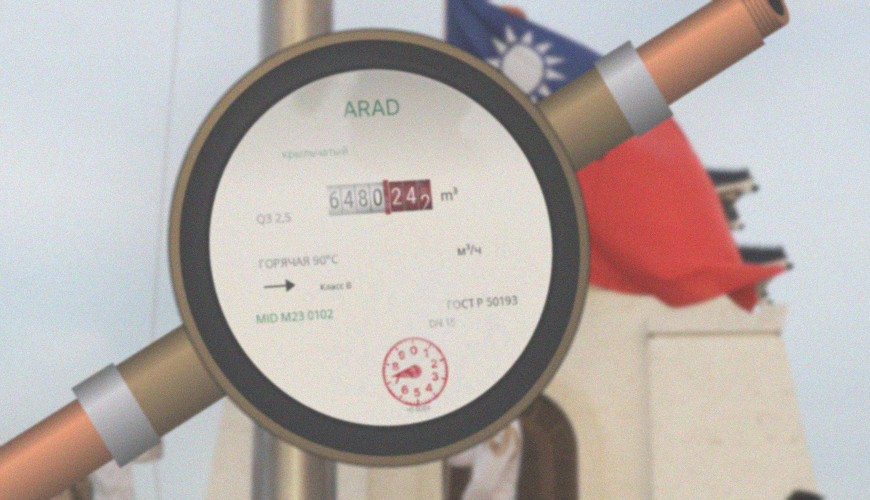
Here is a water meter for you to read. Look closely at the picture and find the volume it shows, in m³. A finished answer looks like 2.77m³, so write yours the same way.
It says 6480.2417m³
